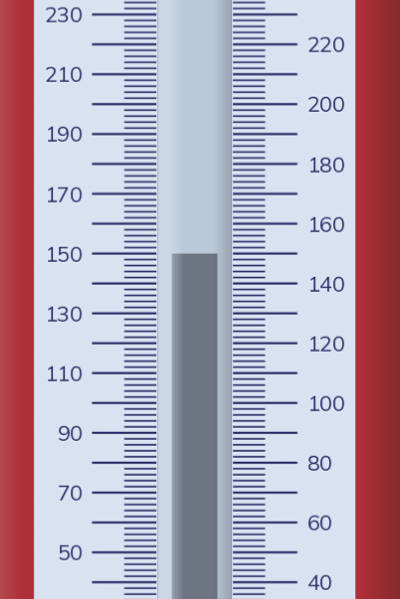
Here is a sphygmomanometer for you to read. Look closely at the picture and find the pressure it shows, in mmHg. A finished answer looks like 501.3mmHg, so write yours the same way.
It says 150mmHg
